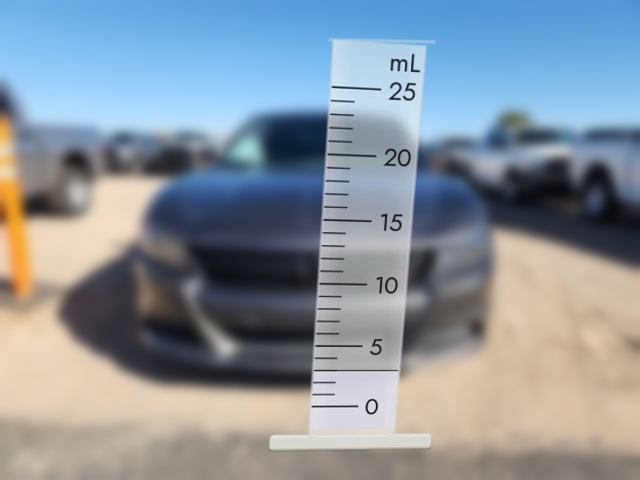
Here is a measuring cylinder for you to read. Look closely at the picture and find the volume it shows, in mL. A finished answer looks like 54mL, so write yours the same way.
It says 3mL
